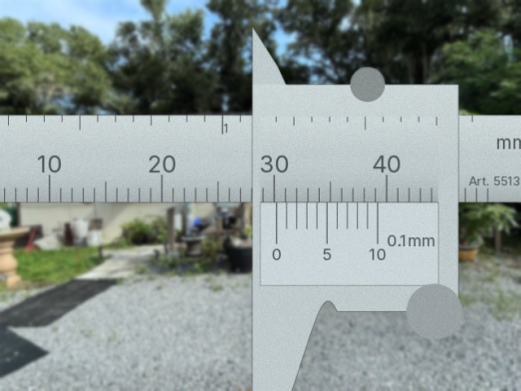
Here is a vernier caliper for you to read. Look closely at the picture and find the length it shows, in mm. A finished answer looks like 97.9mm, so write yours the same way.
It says 30.2mm
